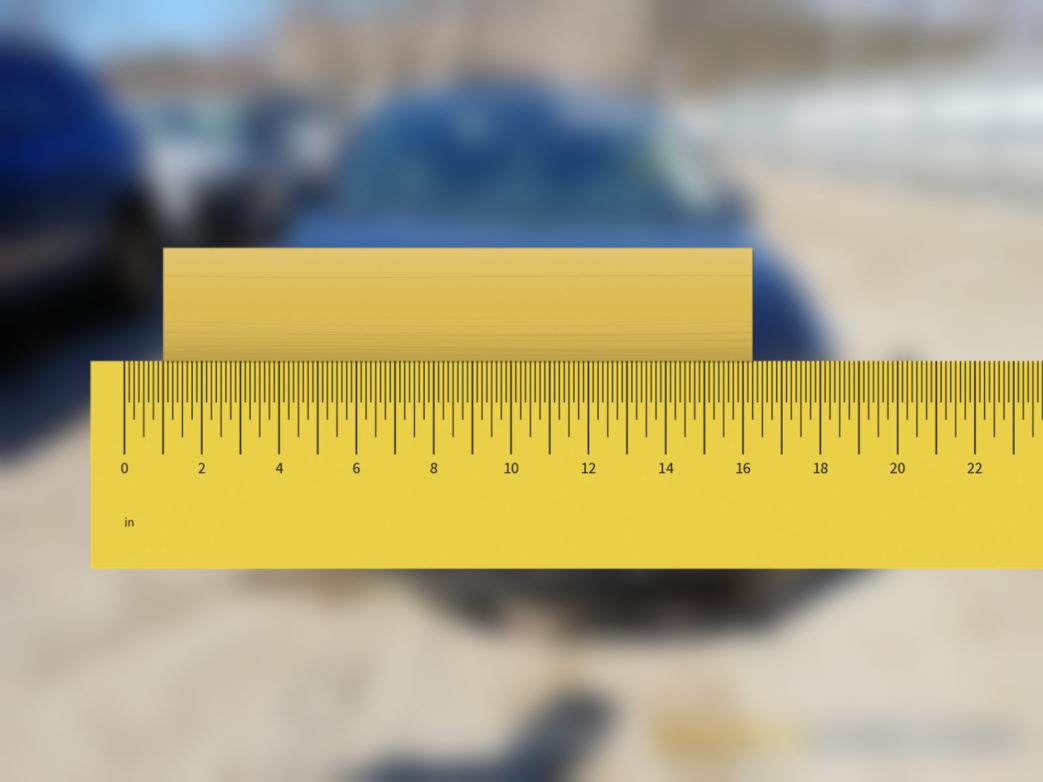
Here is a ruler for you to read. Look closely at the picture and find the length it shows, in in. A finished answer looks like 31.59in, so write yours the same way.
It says 15.25in
